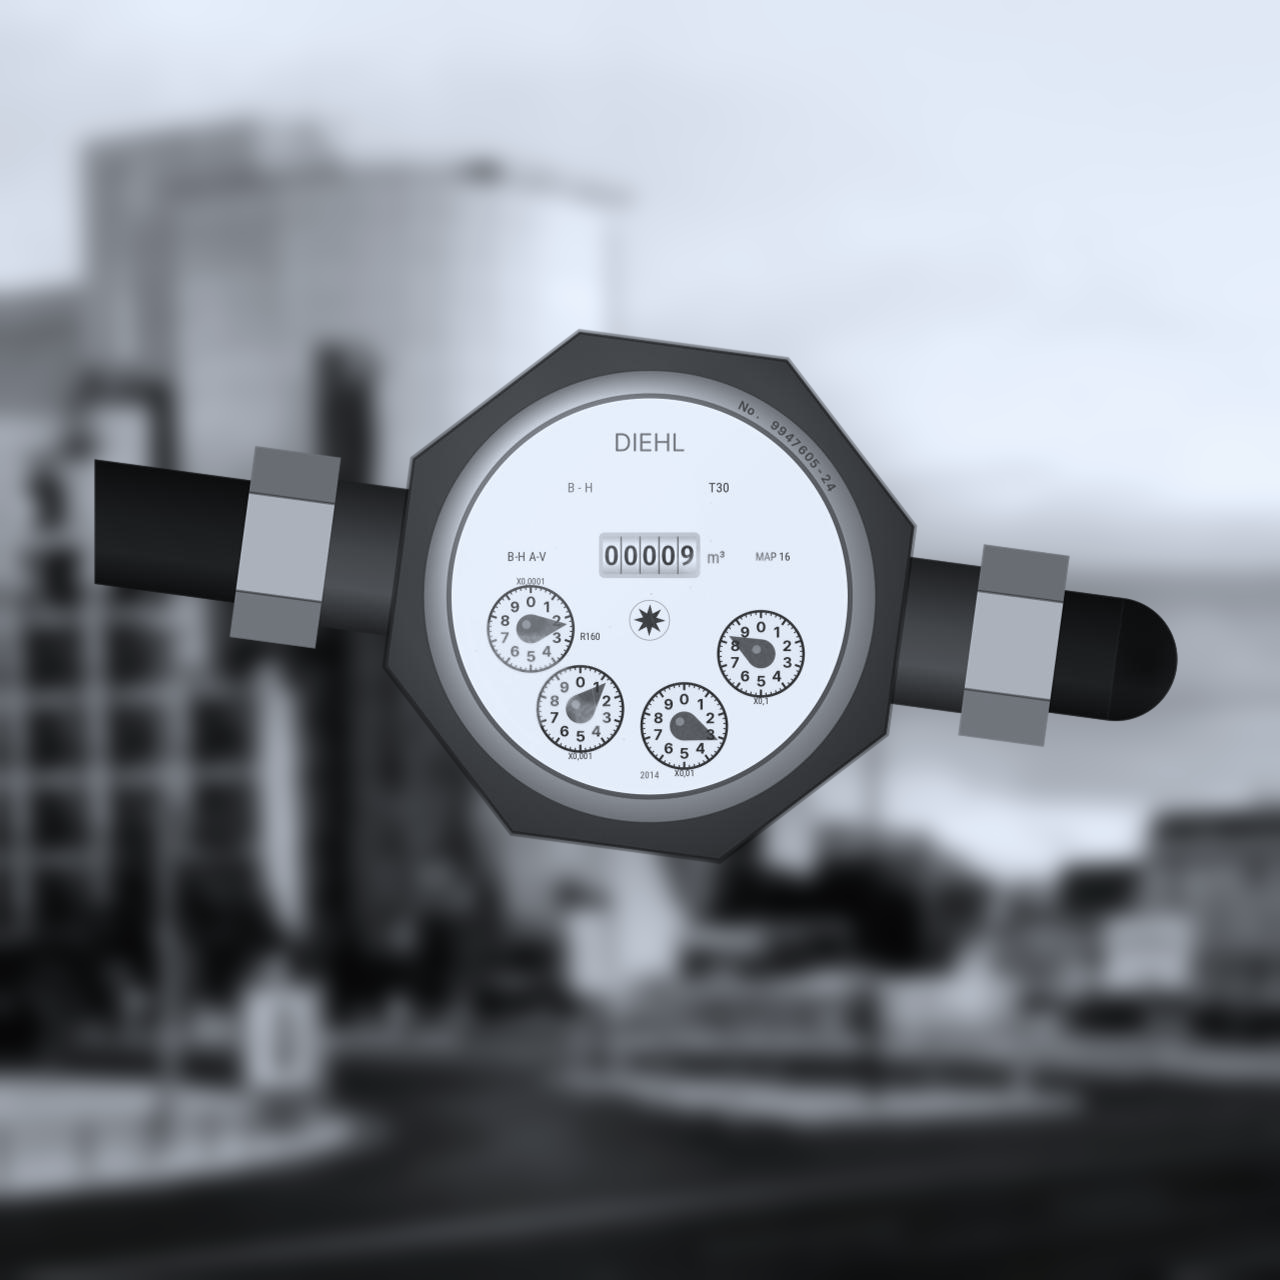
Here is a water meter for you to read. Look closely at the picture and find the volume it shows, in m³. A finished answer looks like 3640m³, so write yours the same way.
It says 9.8312m³
